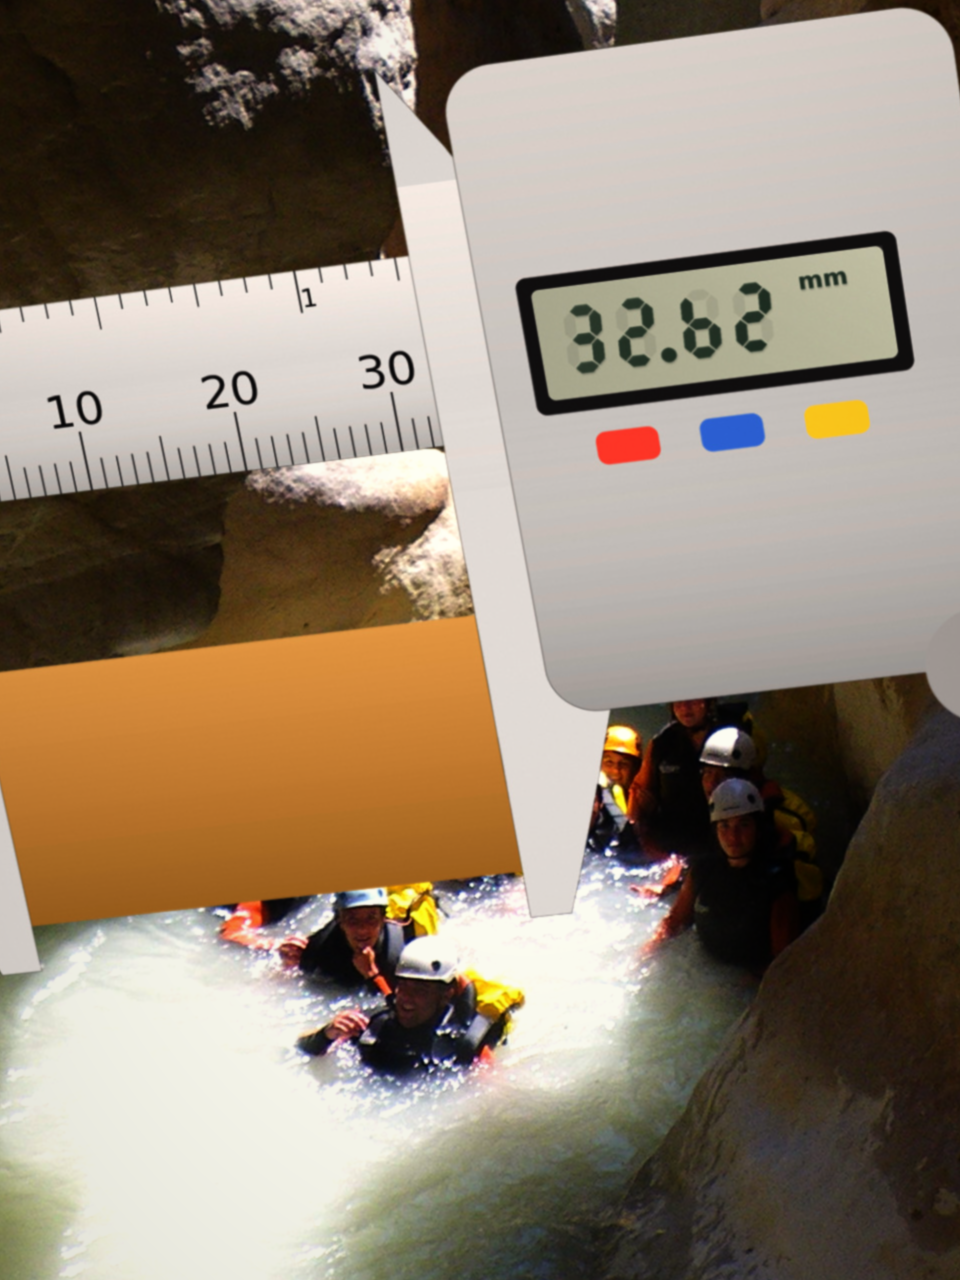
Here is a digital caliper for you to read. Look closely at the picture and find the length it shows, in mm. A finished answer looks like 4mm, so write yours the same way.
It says 32.62mm
